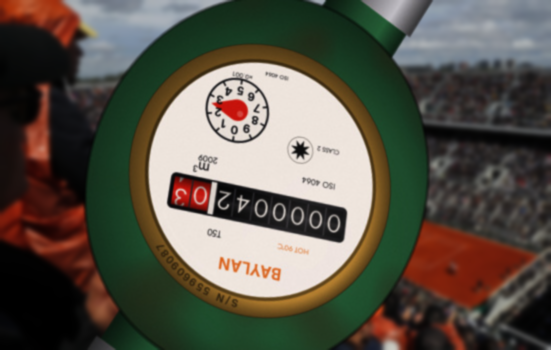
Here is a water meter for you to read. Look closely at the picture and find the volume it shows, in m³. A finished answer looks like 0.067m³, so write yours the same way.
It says 42.032m³
